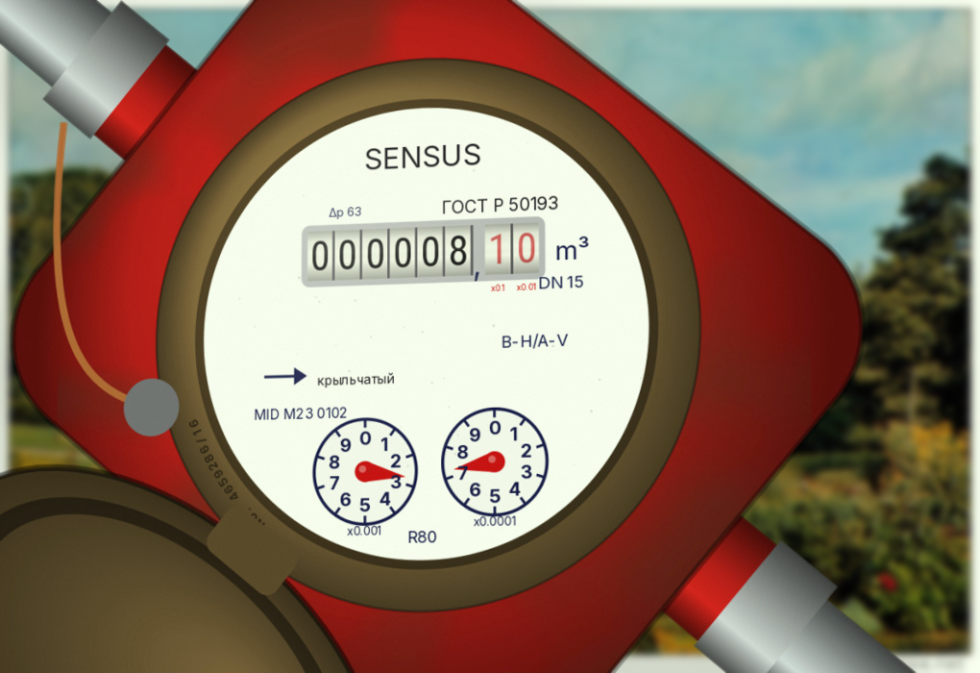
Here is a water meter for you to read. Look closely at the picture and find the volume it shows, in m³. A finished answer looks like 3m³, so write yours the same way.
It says 8.1027m³
